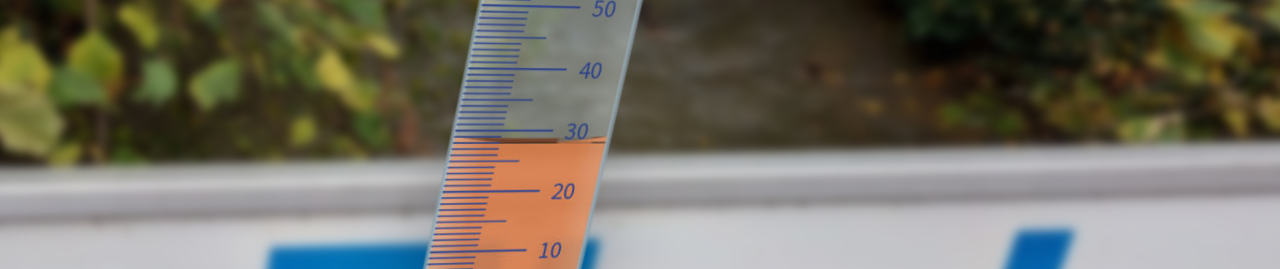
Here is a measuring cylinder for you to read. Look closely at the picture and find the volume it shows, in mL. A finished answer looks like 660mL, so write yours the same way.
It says 28mL
